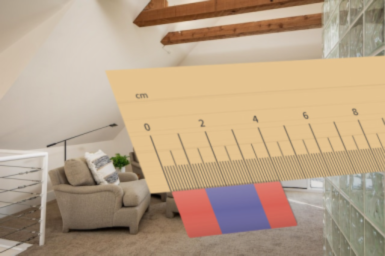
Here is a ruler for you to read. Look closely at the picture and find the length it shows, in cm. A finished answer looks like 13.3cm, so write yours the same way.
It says 4cm
